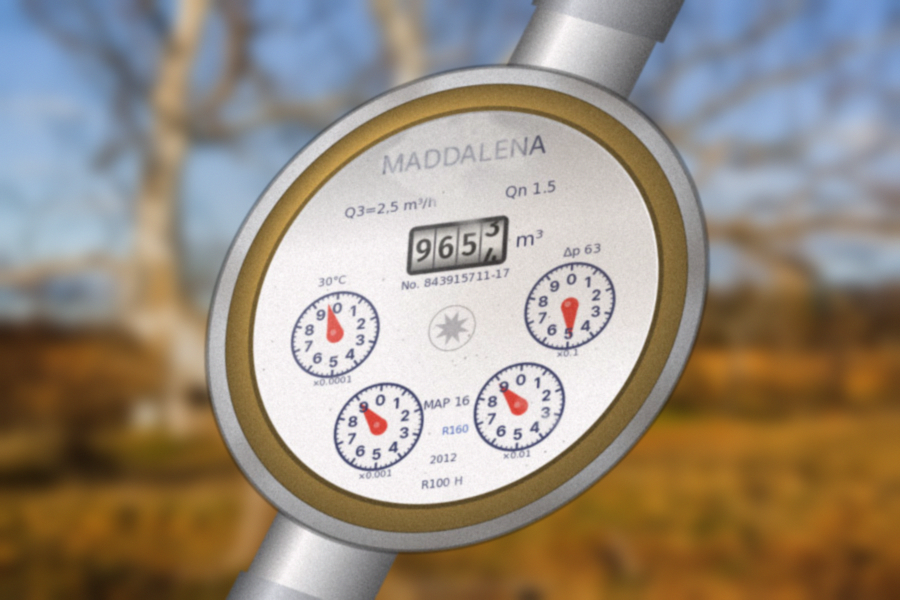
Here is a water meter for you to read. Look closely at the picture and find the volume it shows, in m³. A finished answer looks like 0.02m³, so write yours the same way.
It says 9653.4889m³
